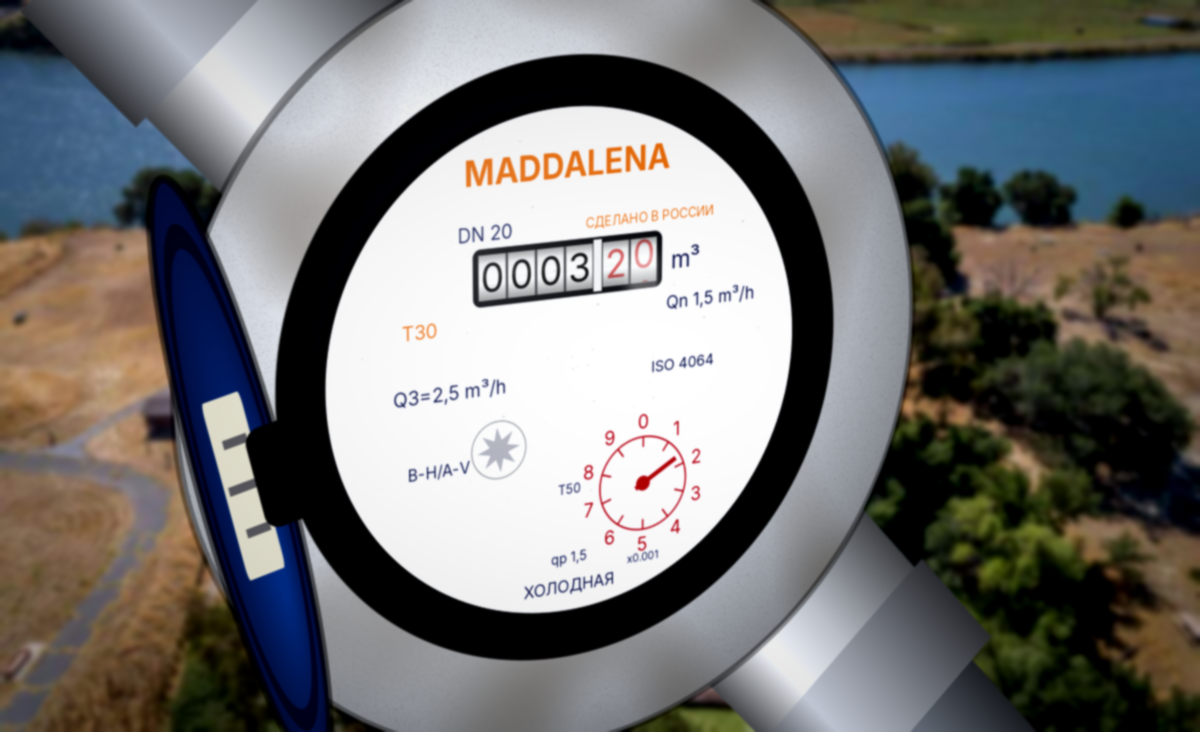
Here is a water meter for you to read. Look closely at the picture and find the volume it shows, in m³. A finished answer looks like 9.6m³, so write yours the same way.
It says 3.201m³
